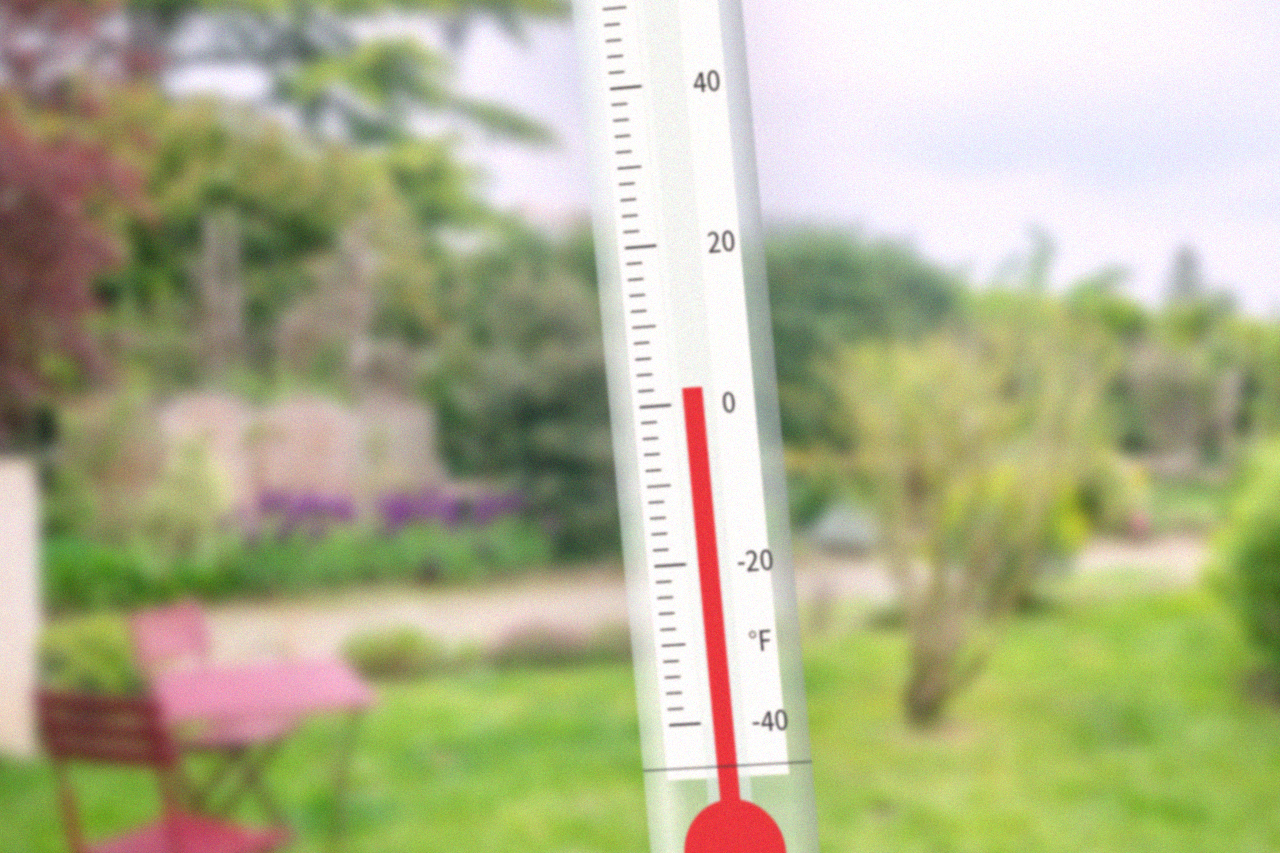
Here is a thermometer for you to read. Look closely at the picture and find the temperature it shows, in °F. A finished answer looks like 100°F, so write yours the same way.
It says 2°F
